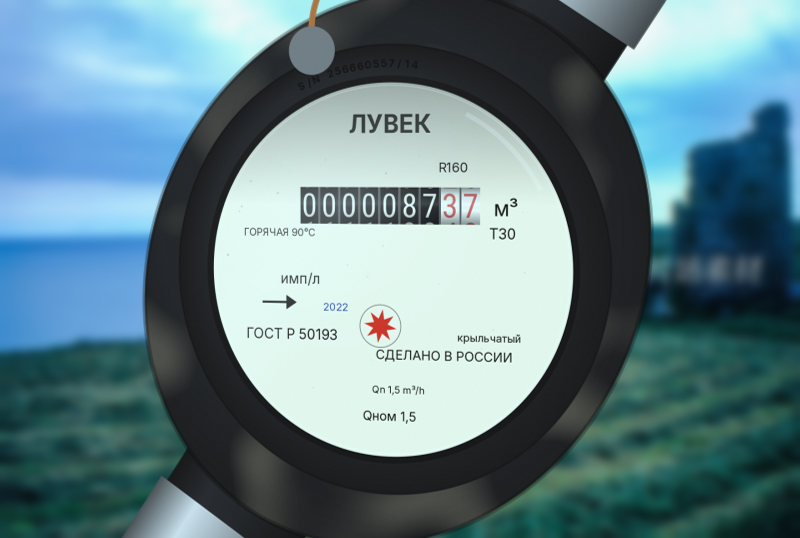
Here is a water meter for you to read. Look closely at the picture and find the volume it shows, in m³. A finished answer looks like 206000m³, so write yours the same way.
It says 87.37m³
